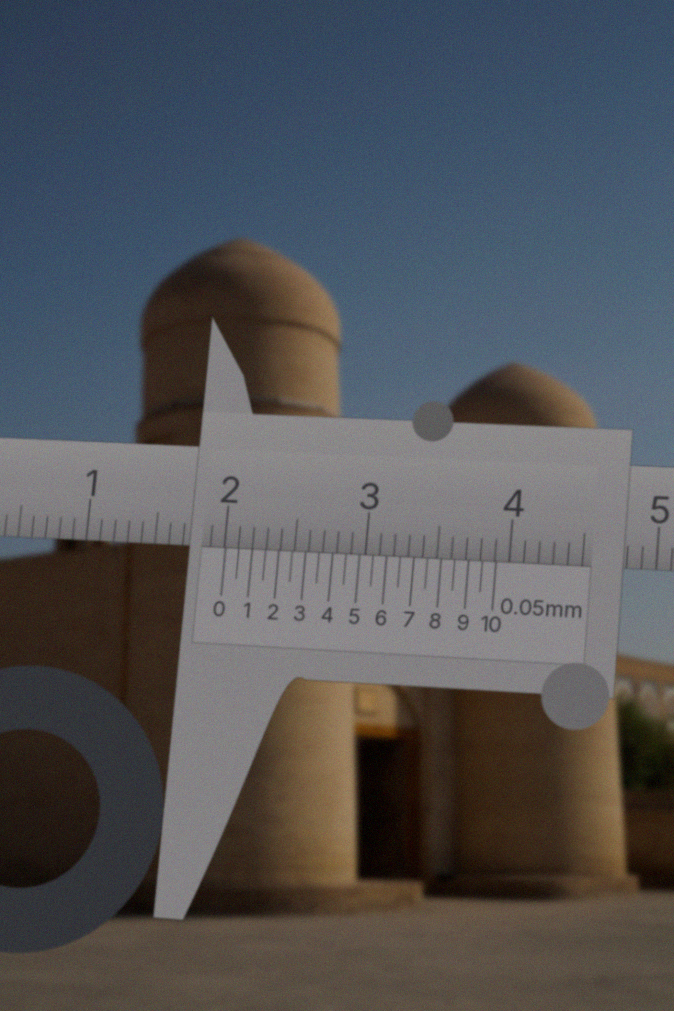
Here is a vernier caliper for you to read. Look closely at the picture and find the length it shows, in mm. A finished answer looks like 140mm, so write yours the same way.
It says 20.1mm
